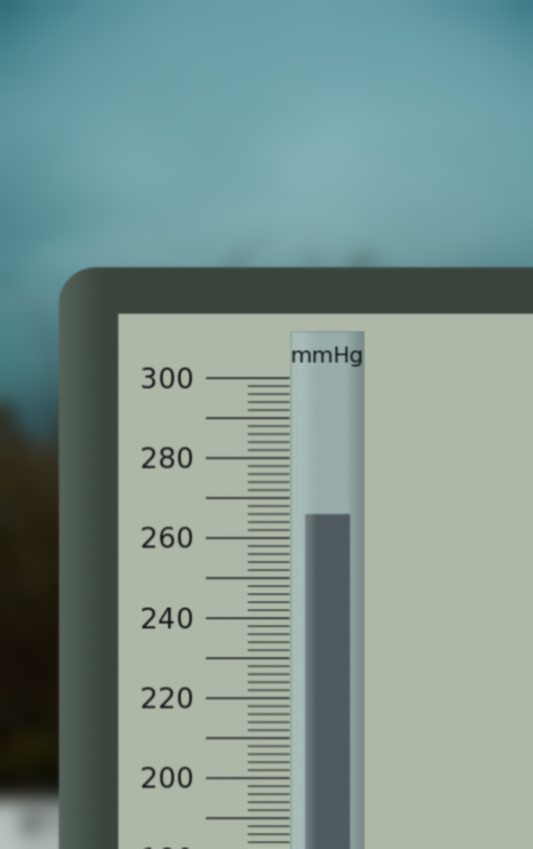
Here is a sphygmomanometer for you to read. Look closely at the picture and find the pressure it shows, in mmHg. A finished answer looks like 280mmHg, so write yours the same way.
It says 266mmHg
